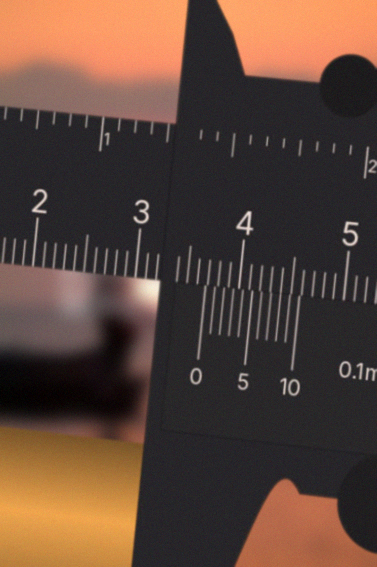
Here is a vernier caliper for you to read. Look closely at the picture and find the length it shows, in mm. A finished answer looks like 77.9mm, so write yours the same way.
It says 36.8mm
